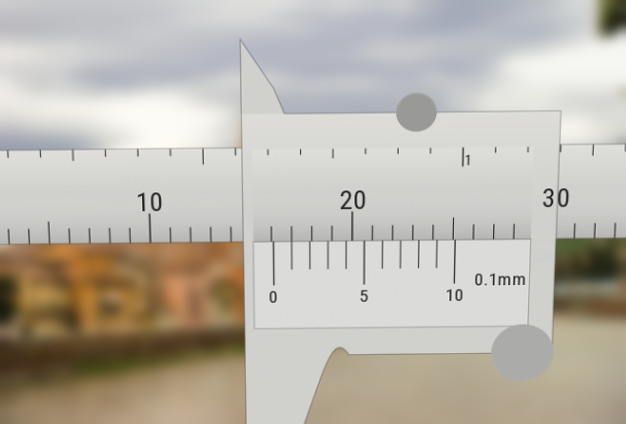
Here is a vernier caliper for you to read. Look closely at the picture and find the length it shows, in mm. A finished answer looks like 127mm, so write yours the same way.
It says 16.1mm
